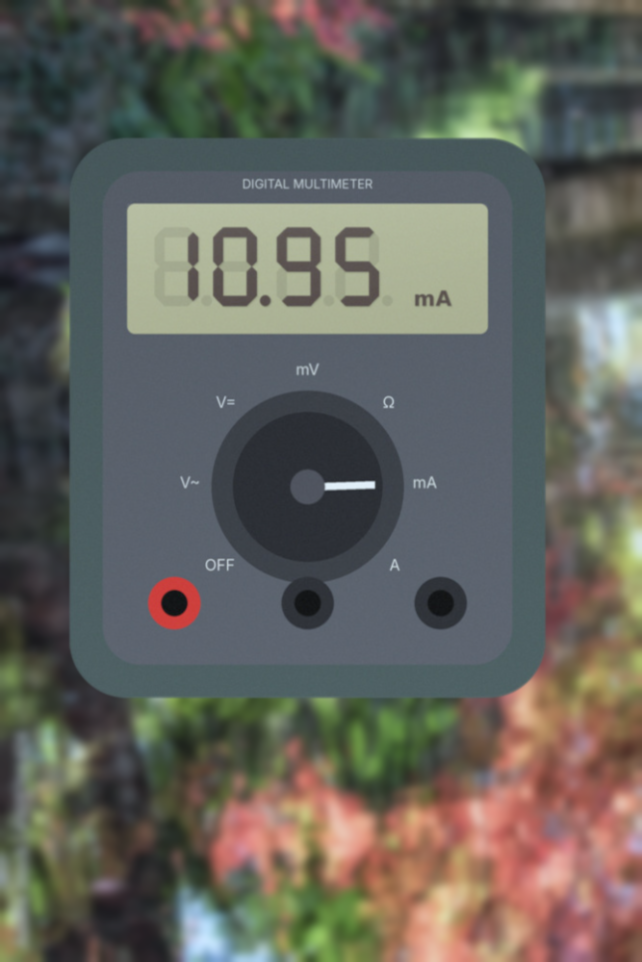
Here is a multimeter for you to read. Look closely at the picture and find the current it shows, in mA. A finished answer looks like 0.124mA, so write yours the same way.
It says 10.95mA
